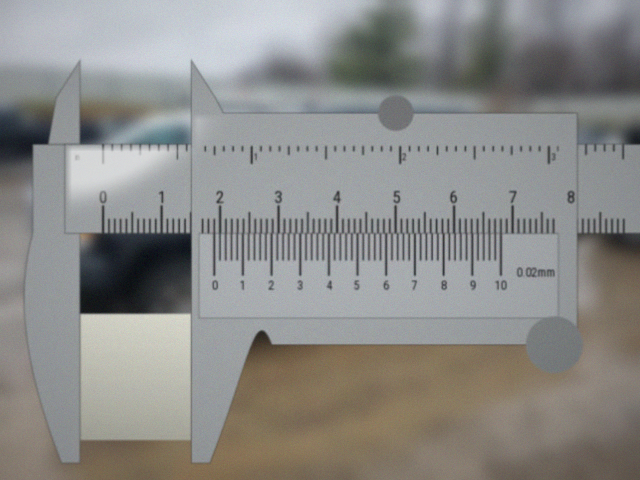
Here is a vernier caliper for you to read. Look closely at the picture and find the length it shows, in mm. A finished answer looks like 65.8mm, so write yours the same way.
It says 19.0mm
